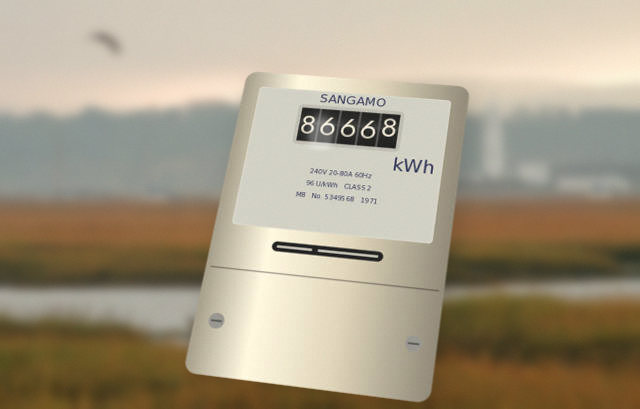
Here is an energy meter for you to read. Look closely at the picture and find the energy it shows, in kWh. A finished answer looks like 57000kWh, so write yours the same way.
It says 86668kWh
